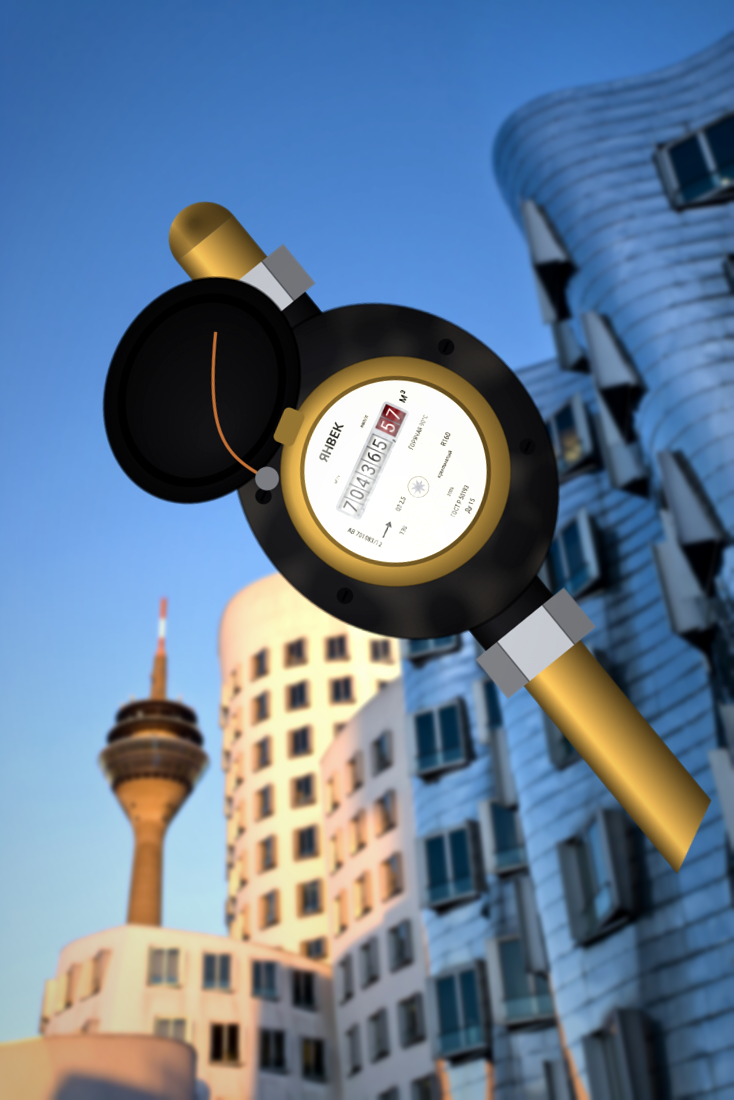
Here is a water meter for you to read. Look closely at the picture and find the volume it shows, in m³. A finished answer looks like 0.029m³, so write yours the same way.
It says 704365.57m³
